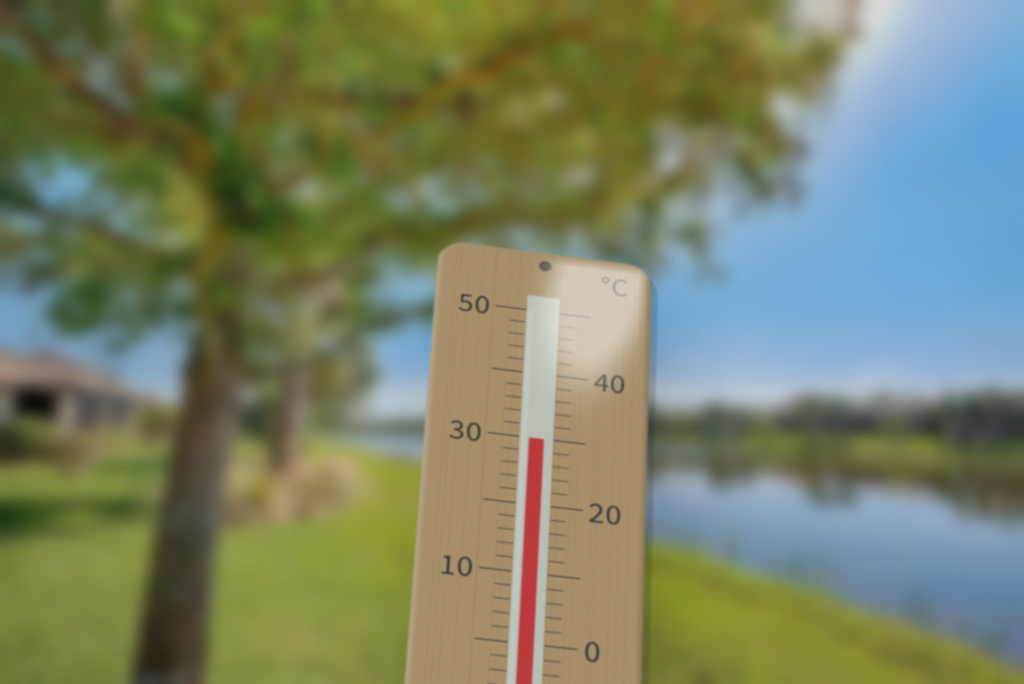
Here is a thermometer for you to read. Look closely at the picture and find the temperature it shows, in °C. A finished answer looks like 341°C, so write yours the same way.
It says 30°C
